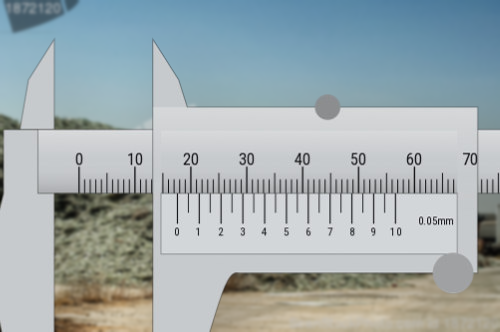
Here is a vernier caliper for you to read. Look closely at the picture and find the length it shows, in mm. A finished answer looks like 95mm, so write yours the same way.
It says 17.6mm
